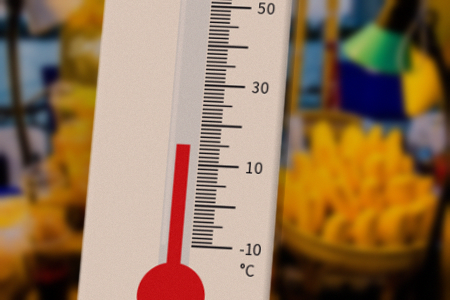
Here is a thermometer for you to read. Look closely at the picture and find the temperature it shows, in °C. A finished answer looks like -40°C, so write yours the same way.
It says 15°C
